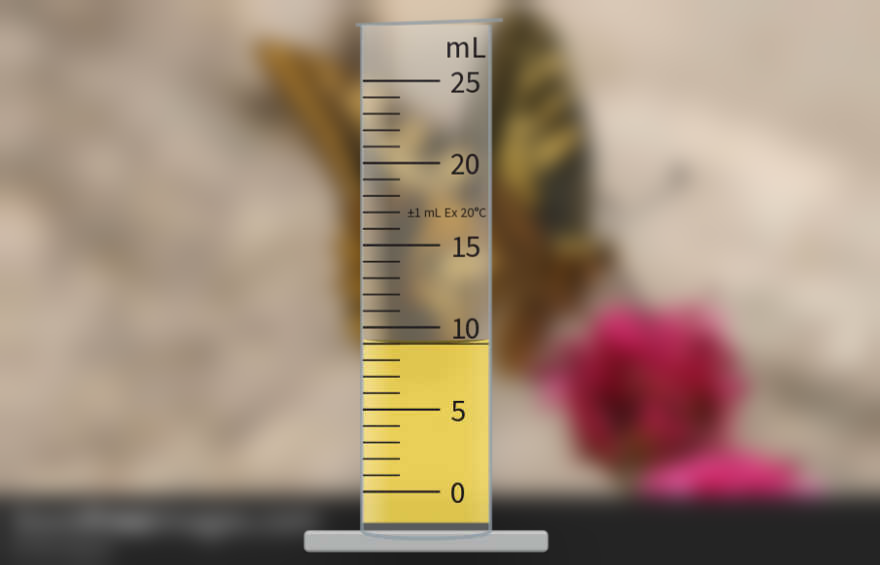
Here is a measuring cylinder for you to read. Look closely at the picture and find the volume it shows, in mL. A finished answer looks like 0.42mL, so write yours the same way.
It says 9mL
